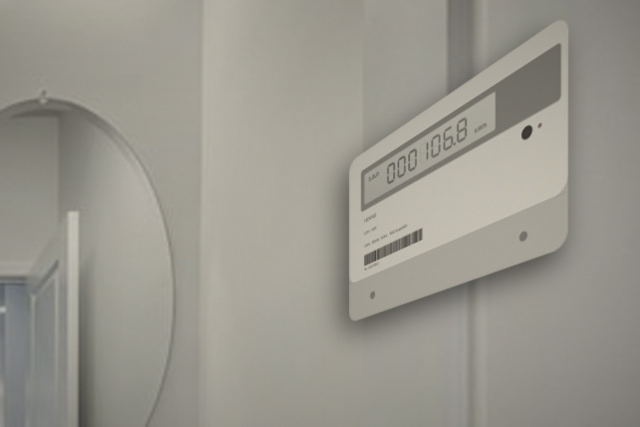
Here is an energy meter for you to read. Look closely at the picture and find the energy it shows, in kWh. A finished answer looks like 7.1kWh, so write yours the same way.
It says 106.8kWh
